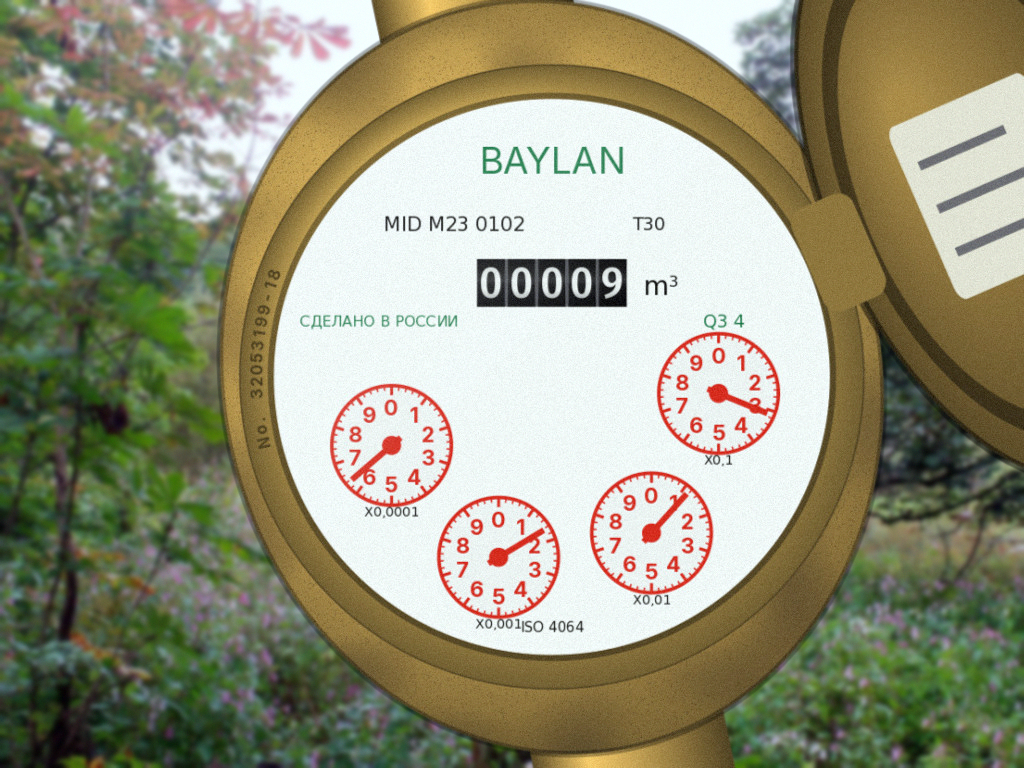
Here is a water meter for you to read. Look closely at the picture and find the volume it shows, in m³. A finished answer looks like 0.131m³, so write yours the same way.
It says 9.3116m³
